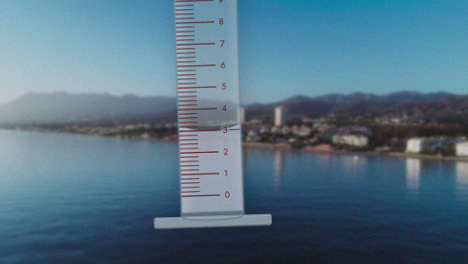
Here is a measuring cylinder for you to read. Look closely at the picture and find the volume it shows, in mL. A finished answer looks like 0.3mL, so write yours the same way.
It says 3mL
